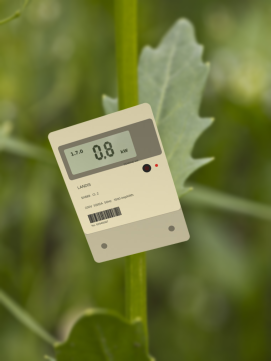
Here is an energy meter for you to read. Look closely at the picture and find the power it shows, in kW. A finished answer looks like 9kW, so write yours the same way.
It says 0.8kW
